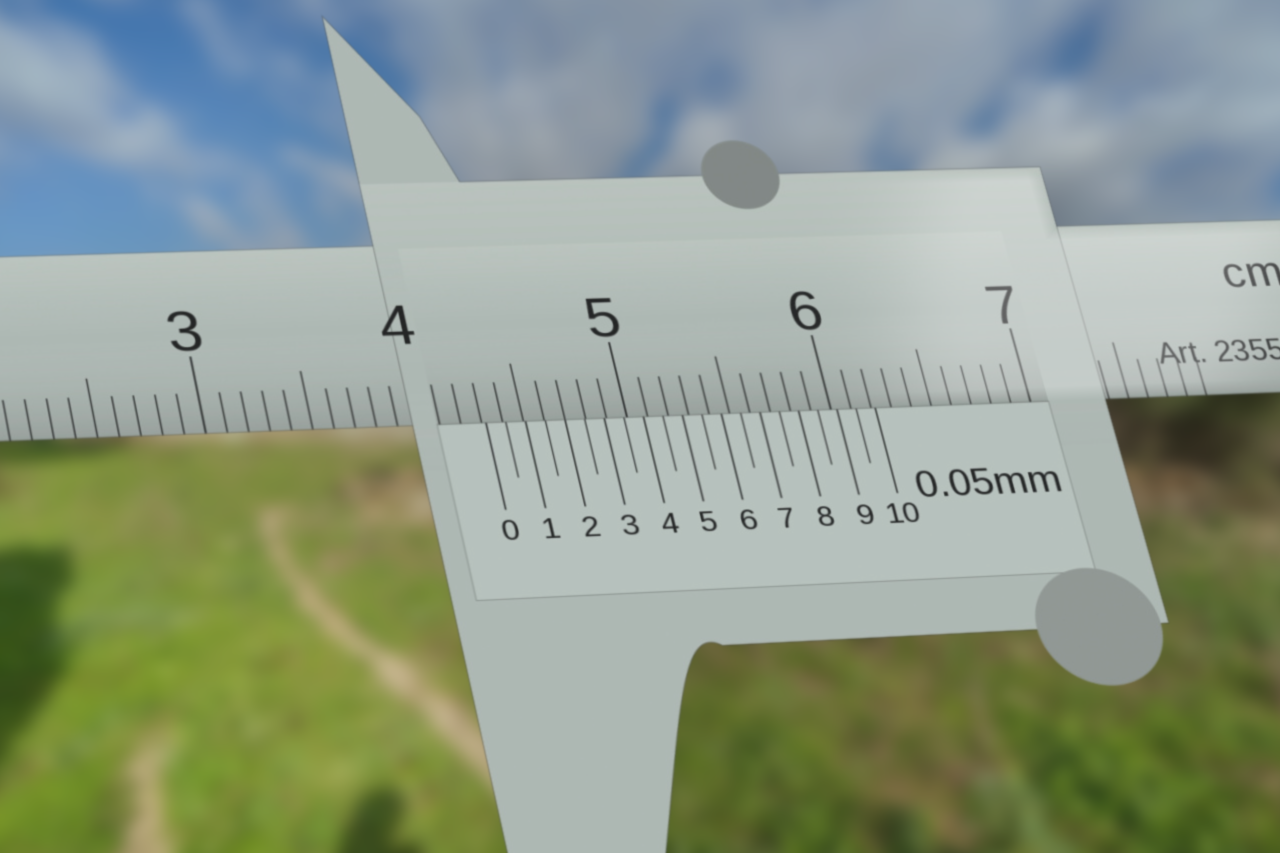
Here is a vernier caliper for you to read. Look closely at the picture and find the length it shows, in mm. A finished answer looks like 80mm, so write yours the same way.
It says 43.2mm
